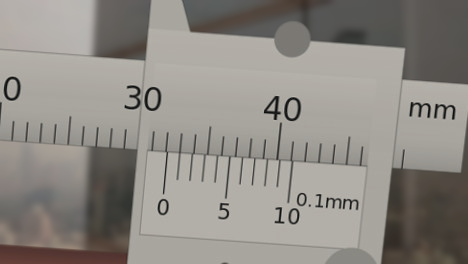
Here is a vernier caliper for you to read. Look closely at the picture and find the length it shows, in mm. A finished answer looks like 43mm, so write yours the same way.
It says 32.1mm
